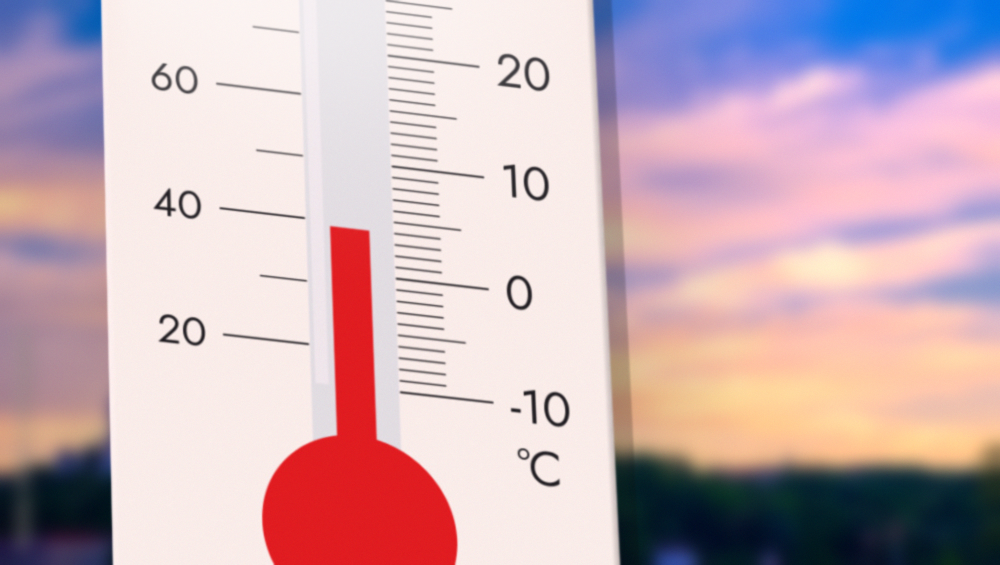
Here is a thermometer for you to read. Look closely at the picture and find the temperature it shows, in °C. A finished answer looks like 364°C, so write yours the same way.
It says 4°C
